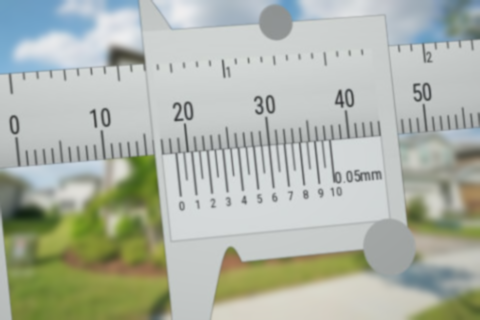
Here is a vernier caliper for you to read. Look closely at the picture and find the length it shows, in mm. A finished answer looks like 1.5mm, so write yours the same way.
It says 18.6mm
